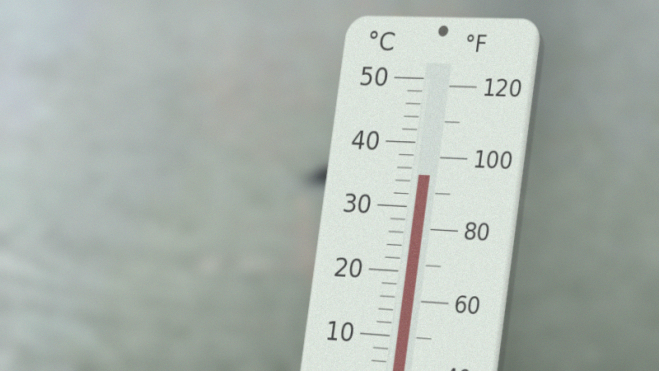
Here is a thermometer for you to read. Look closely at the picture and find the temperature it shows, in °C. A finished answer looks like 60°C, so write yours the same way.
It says 35°C
